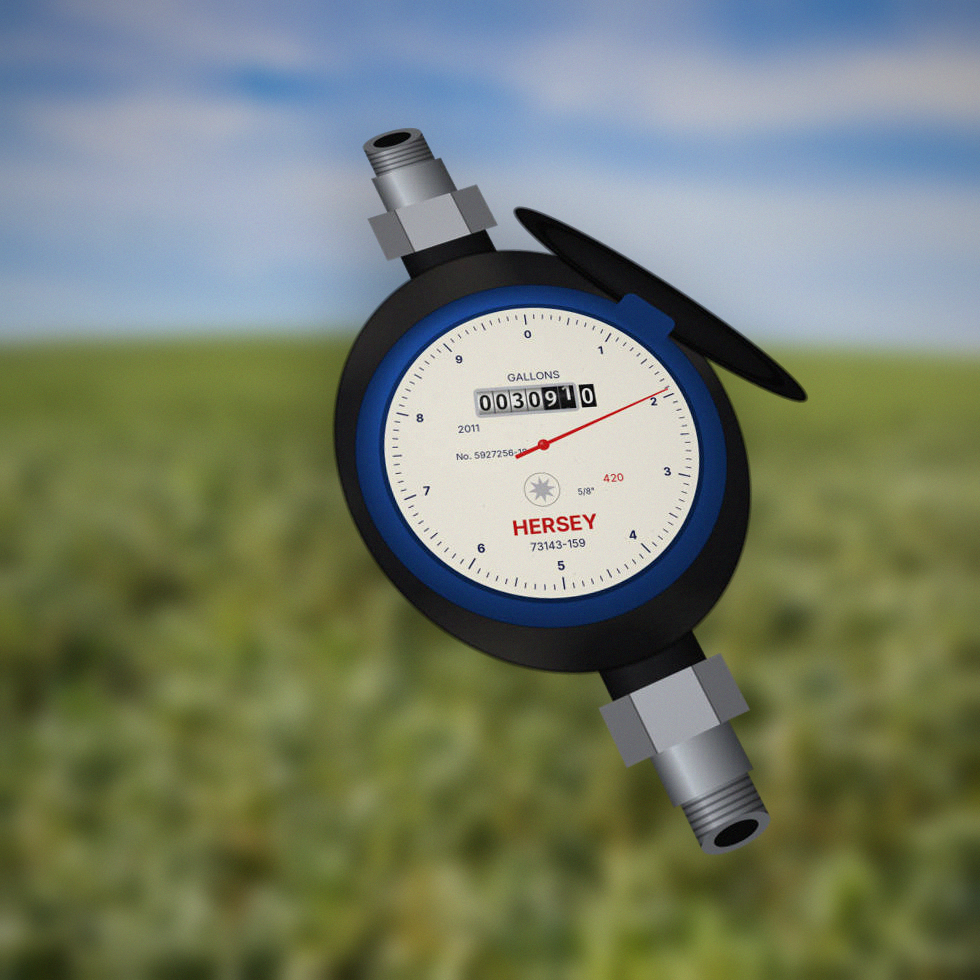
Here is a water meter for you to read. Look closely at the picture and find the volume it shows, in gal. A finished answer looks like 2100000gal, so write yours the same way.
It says 30911.9gal
